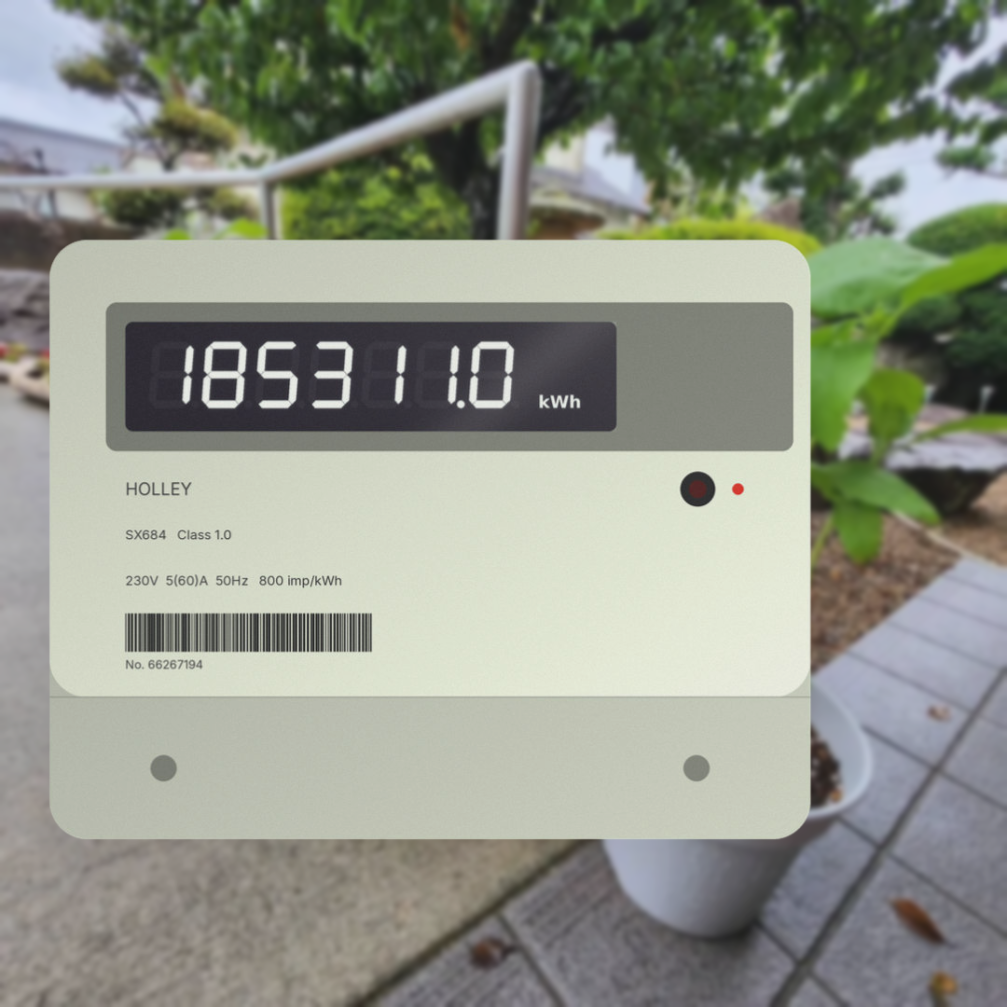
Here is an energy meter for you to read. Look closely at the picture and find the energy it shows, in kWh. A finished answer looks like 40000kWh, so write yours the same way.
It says 185311.0kWh
